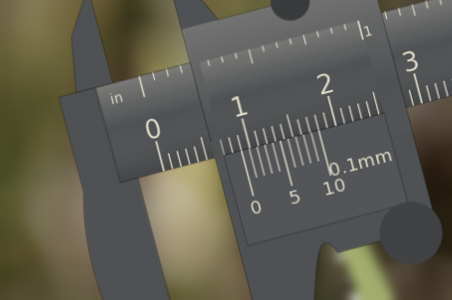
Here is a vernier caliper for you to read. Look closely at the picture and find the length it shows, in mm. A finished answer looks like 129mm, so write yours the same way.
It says 9.0mm
